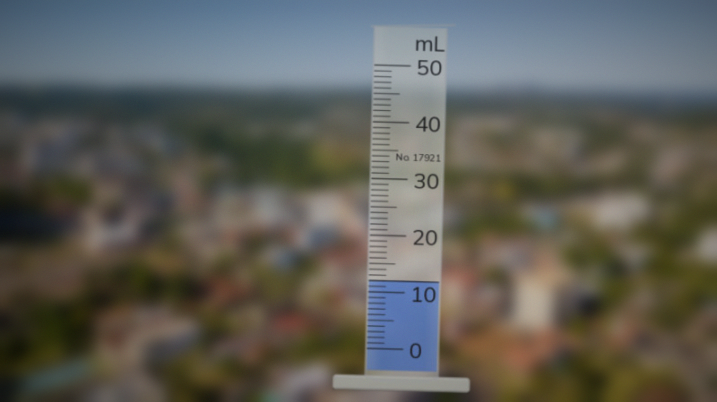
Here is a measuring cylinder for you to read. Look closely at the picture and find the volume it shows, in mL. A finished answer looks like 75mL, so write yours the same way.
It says 12mL
